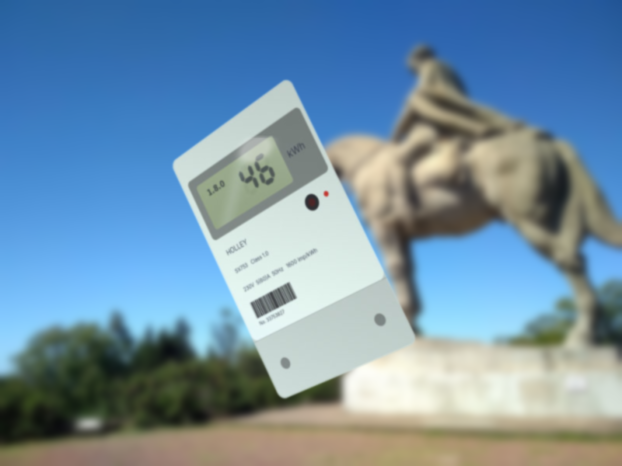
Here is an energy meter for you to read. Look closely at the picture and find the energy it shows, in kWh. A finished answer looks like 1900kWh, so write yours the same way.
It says 46kWh
